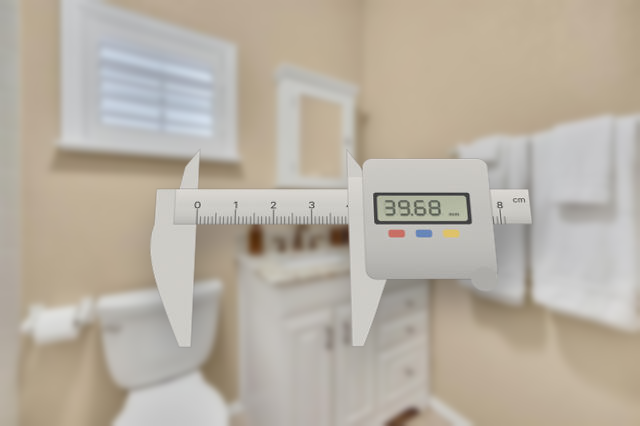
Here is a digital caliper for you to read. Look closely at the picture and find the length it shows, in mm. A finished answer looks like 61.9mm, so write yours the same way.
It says 39.68mm
